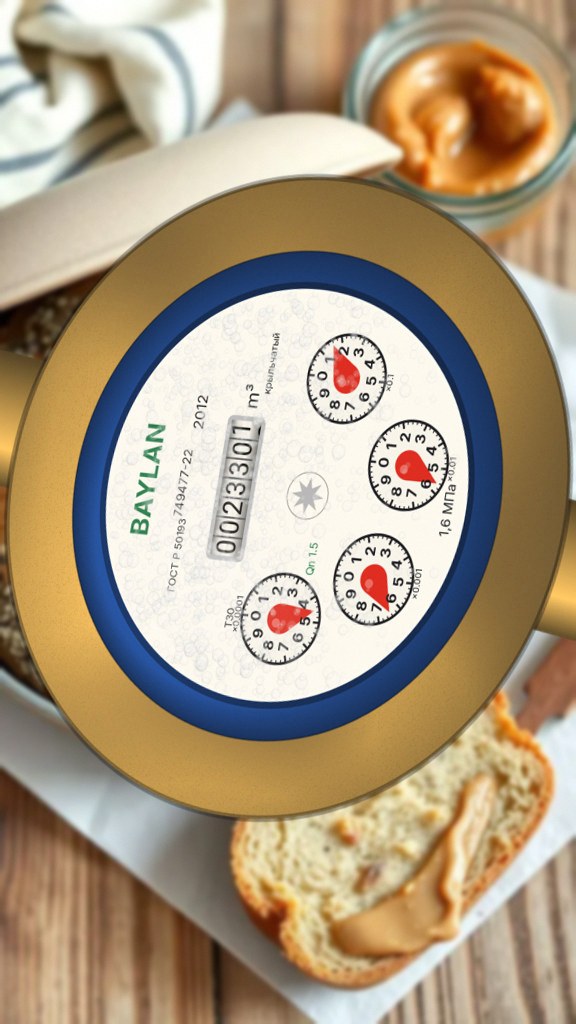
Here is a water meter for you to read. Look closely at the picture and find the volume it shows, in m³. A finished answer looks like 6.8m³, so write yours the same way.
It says 23301.1564m³
